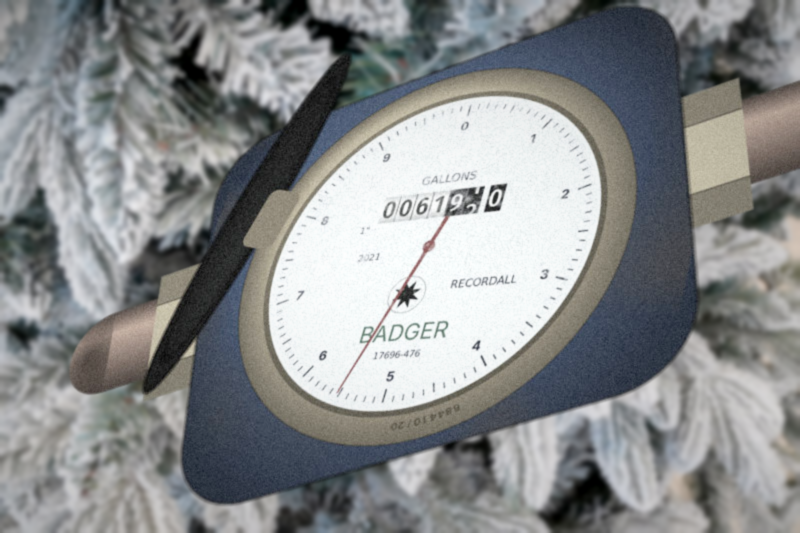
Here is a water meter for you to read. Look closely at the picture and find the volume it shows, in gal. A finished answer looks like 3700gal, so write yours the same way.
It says 61915.5gal
